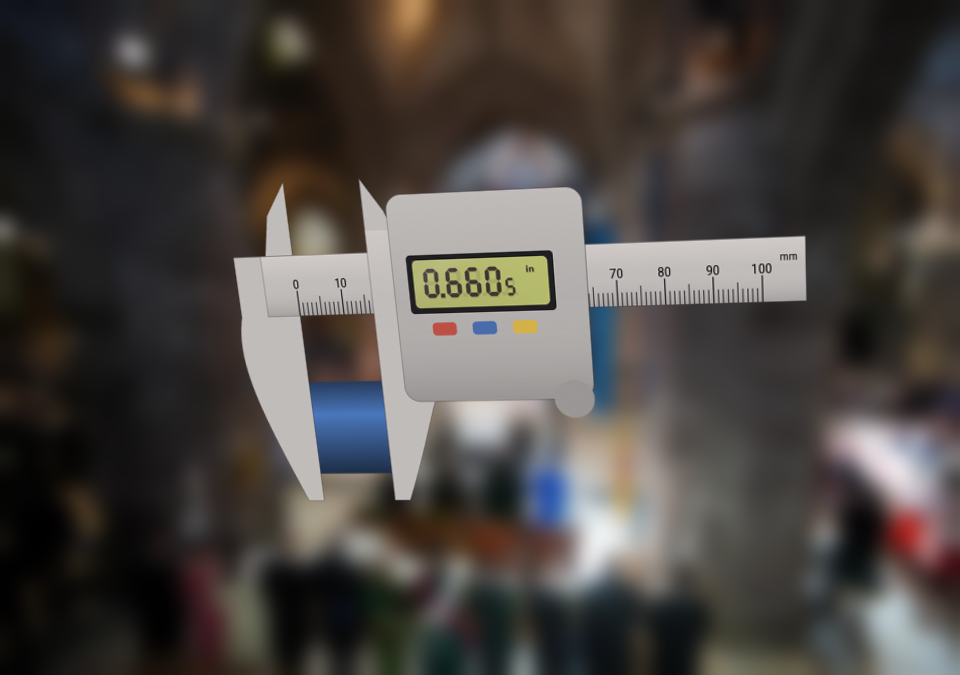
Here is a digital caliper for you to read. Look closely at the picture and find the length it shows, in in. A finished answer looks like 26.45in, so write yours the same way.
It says 0.6605in
